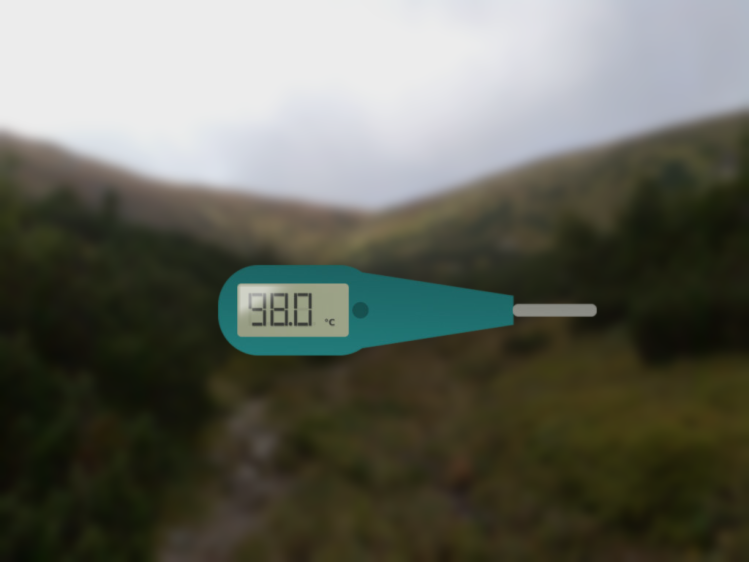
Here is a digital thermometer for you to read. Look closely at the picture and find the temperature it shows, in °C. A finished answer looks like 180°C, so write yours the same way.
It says 98.0°C
